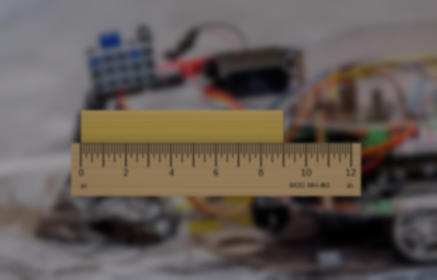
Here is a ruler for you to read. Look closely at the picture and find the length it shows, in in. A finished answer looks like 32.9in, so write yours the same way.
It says 9in
